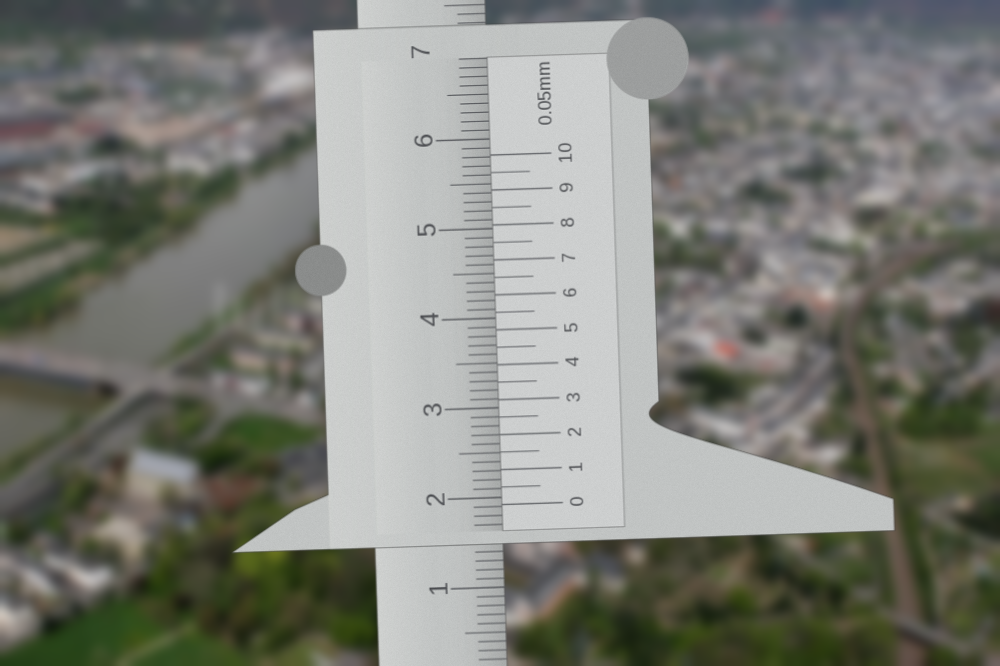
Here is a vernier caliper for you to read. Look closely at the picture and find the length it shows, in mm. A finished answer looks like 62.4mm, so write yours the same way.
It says 19.2mm
